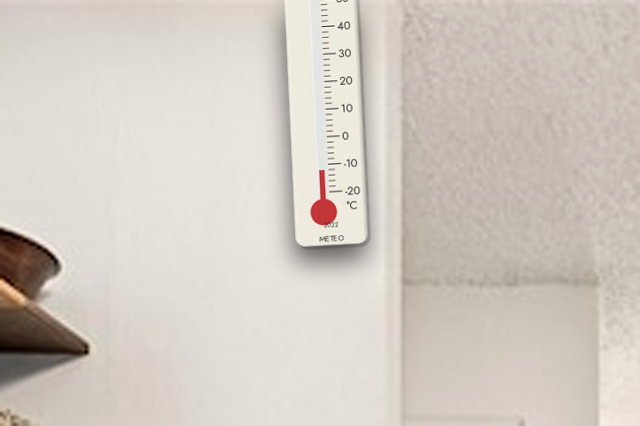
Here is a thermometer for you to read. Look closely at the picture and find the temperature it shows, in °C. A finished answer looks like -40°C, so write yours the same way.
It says -12°C
